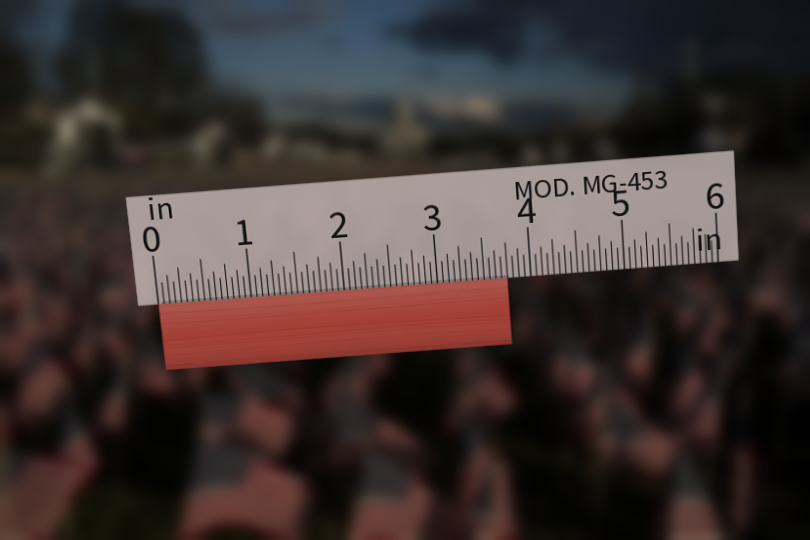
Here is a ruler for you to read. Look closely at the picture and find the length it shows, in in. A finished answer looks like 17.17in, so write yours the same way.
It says 3.75in
